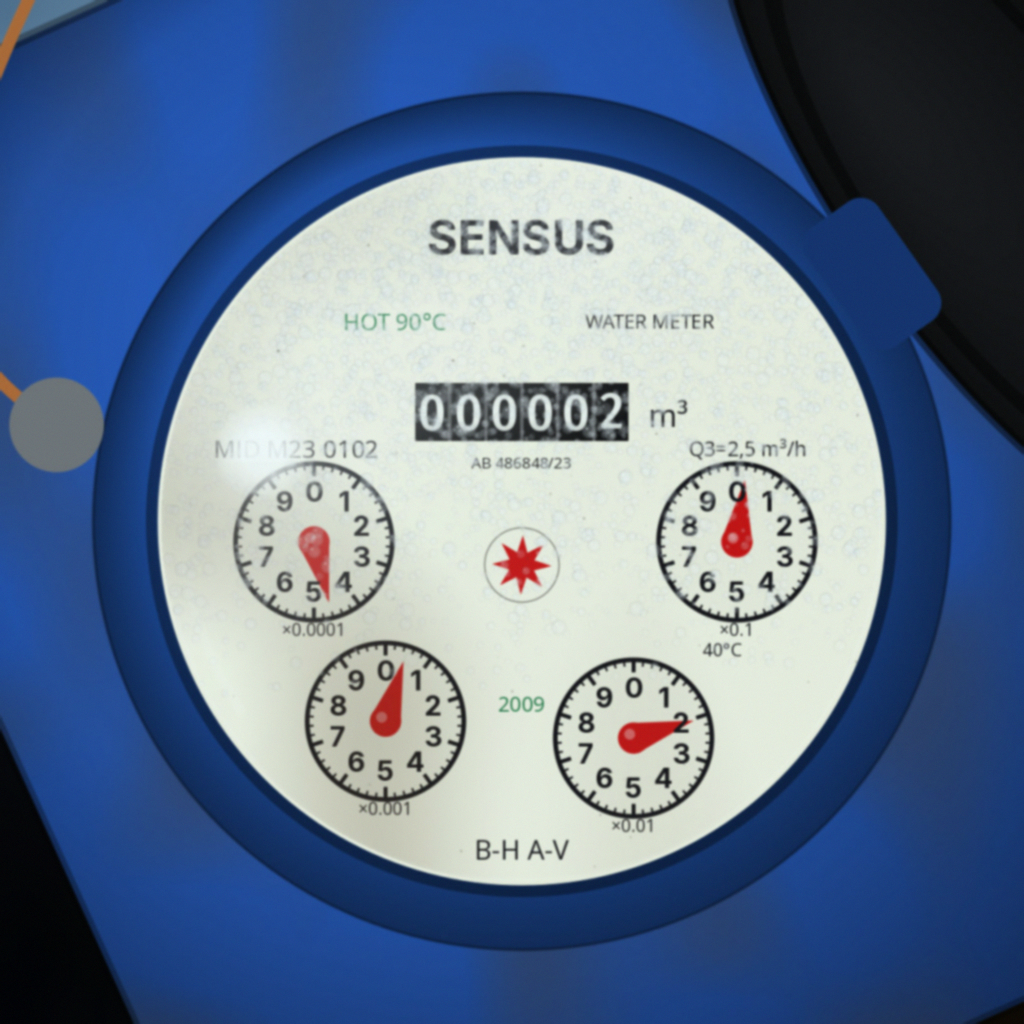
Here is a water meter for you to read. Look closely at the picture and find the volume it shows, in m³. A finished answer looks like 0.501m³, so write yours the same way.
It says 2.0204m³
